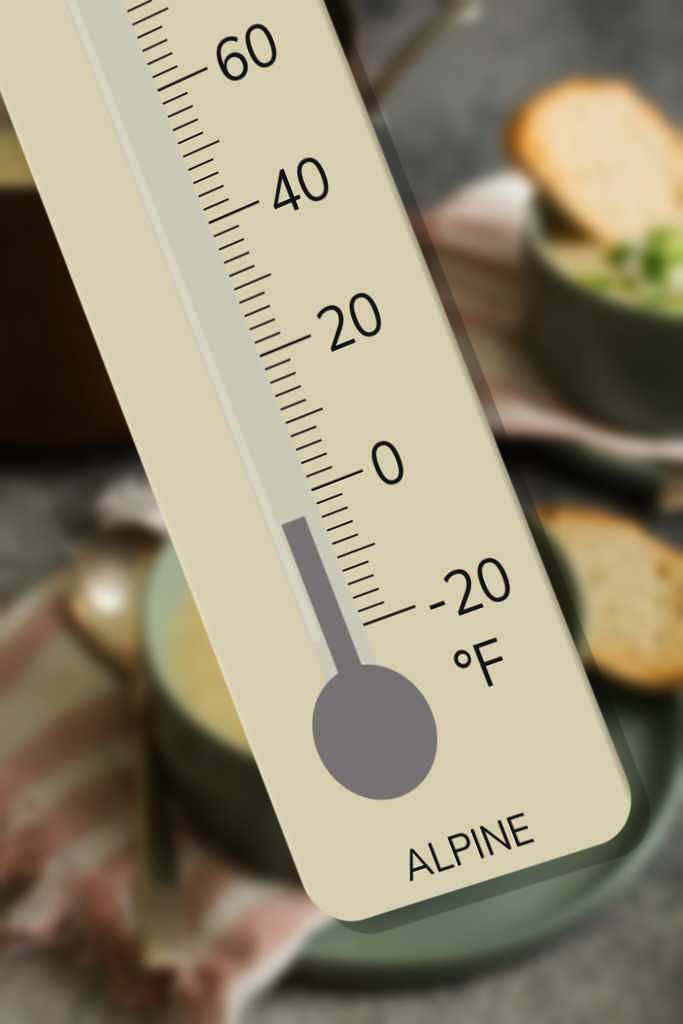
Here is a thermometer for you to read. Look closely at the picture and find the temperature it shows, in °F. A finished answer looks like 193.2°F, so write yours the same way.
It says -3°F
